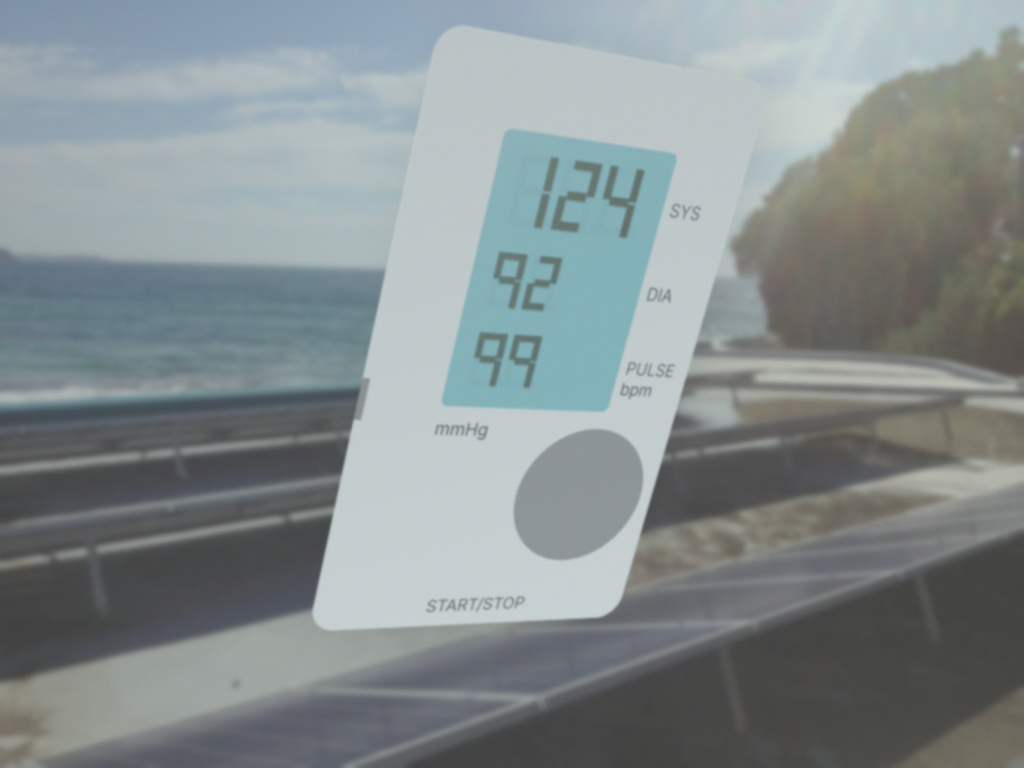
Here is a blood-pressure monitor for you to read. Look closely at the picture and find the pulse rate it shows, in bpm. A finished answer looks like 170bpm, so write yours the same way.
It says 99bpm
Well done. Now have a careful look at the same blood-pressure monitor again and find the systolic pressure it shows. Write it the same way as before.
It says 124mmHg
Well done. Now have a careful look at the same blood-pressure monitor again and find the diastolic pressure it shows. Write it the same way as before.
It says 92mmHg
